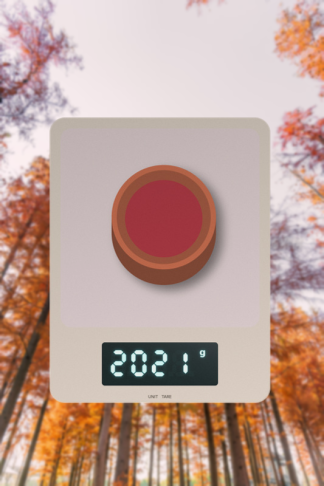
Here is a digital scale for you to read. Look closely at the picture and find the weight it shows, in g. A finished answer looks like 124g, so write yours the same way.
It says 2021g
